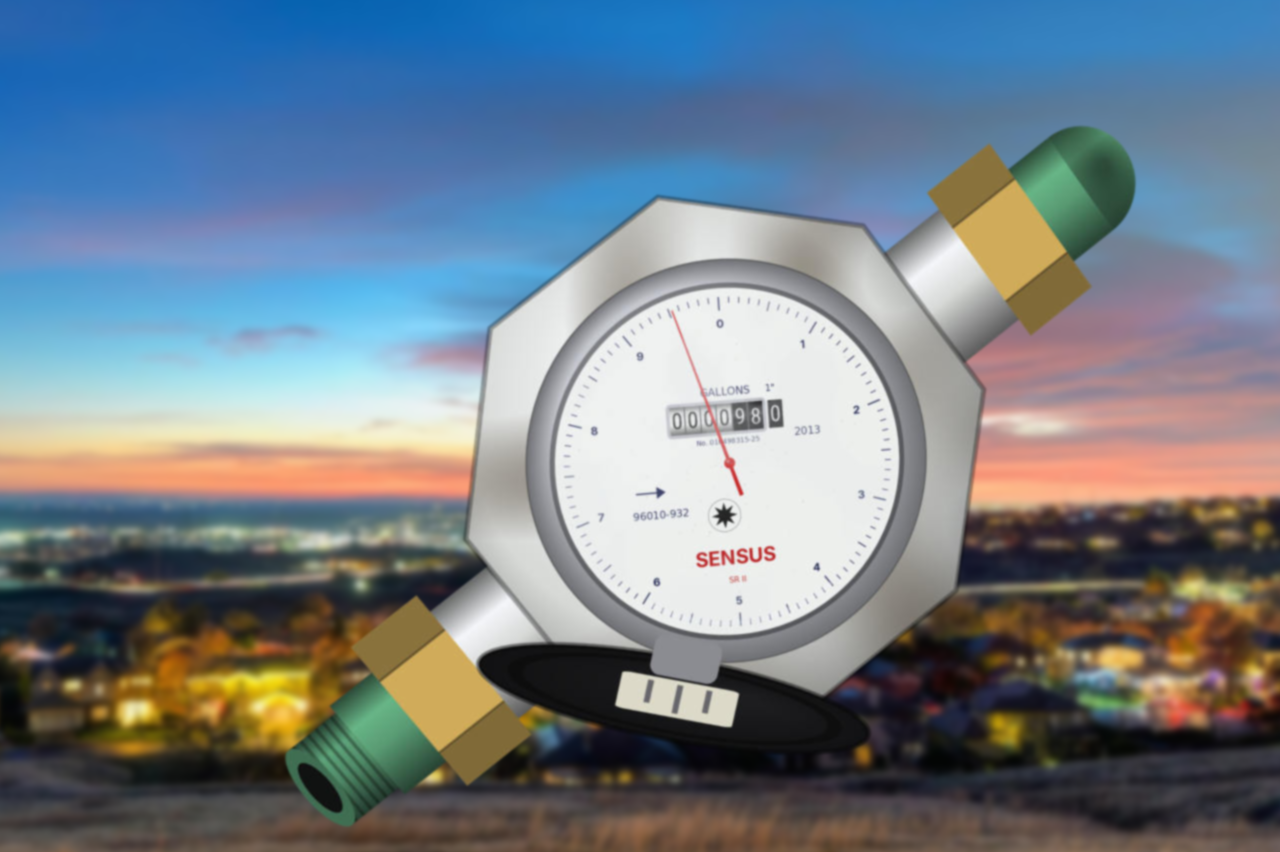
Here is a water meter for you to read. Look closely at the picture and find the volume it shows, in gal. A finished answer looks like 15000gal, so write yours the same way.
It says 979.5gal
